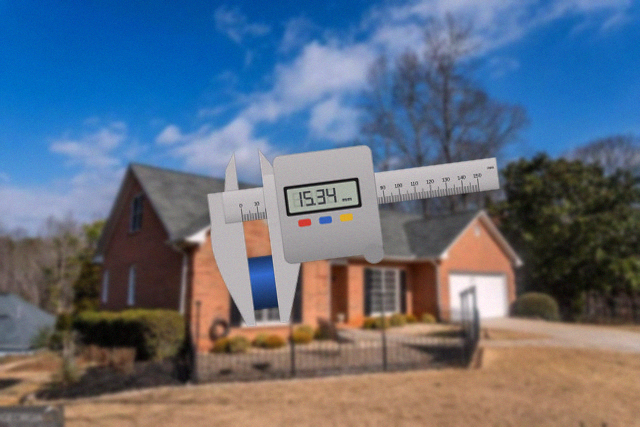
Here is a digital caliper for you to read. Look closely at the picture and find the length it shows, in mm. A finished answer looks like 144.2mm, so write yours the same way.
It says 15.34mm
